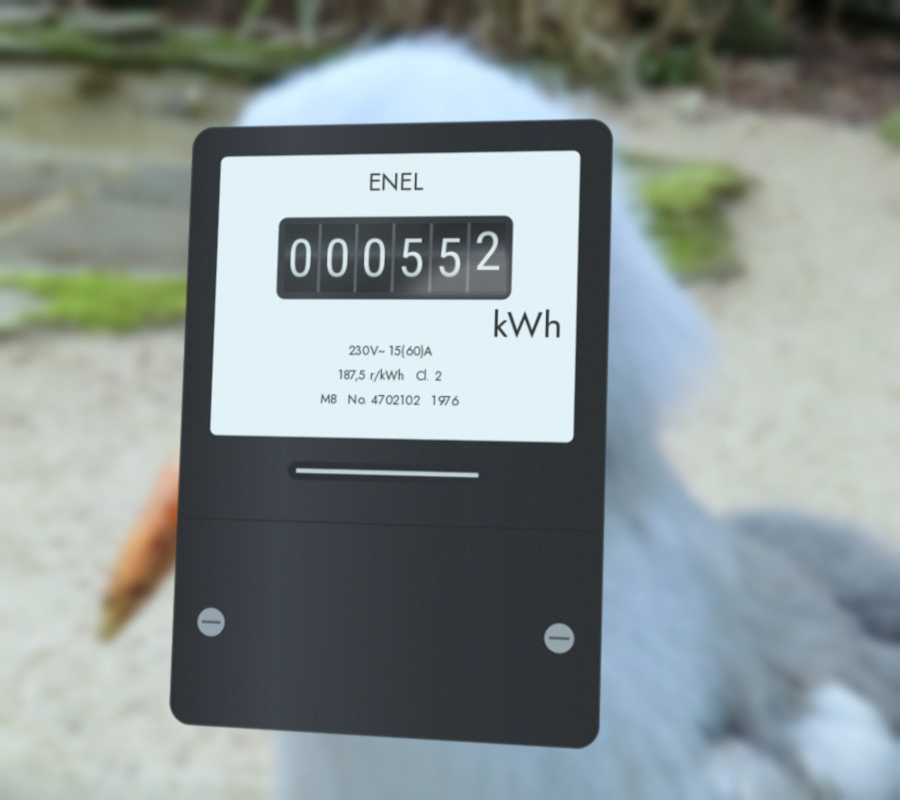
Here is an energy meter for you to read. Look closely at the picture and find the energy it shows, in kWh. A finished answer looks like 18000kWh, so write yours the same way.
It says 552kWh
